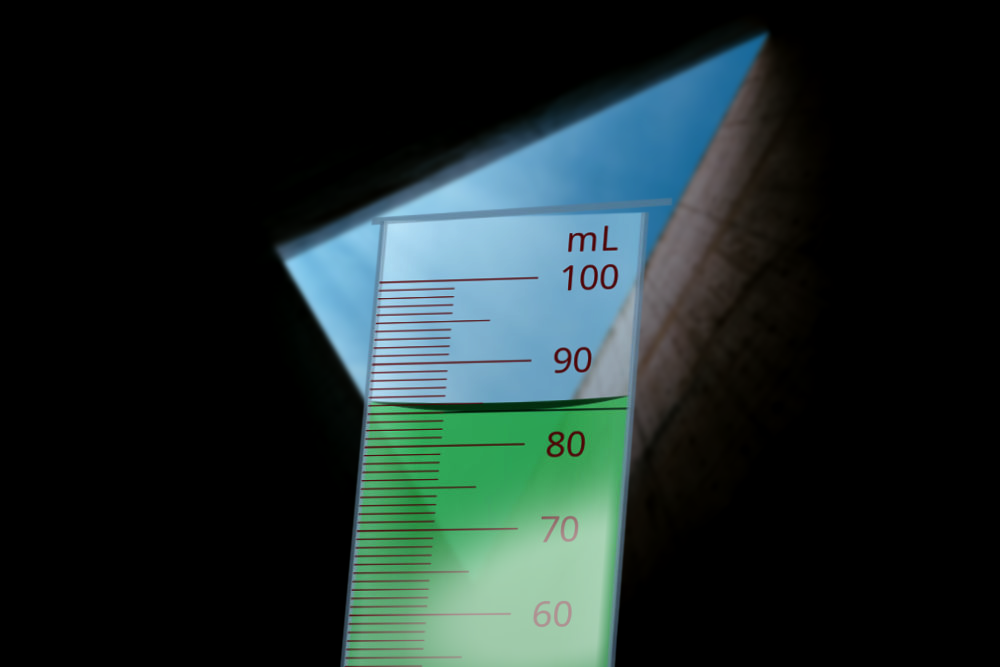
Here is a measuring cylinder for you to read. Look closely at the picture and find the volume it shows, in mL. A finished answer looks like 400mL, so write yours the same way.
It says 84mL
